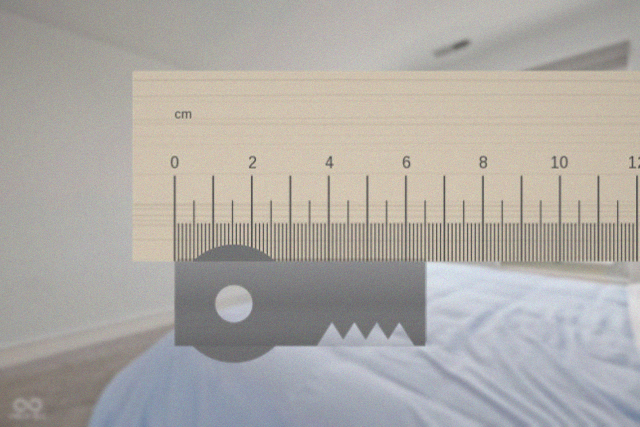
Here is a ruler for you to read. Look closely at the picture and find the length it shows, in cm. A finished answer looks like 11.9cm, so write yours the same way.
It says 6.5cm
